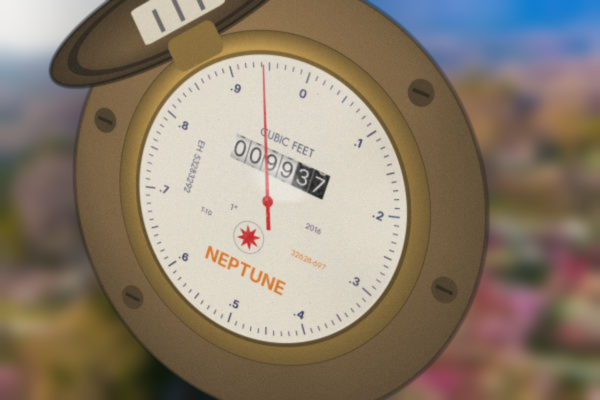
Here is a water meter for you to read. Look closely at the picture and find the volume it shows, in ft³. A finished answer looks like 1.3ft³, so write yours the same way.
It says 9936.94ft³
